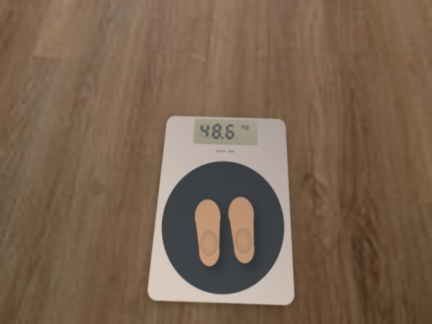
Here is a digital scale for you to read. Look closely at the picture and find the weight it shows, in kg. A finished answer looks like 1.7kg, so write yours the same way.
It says 48.6kg
